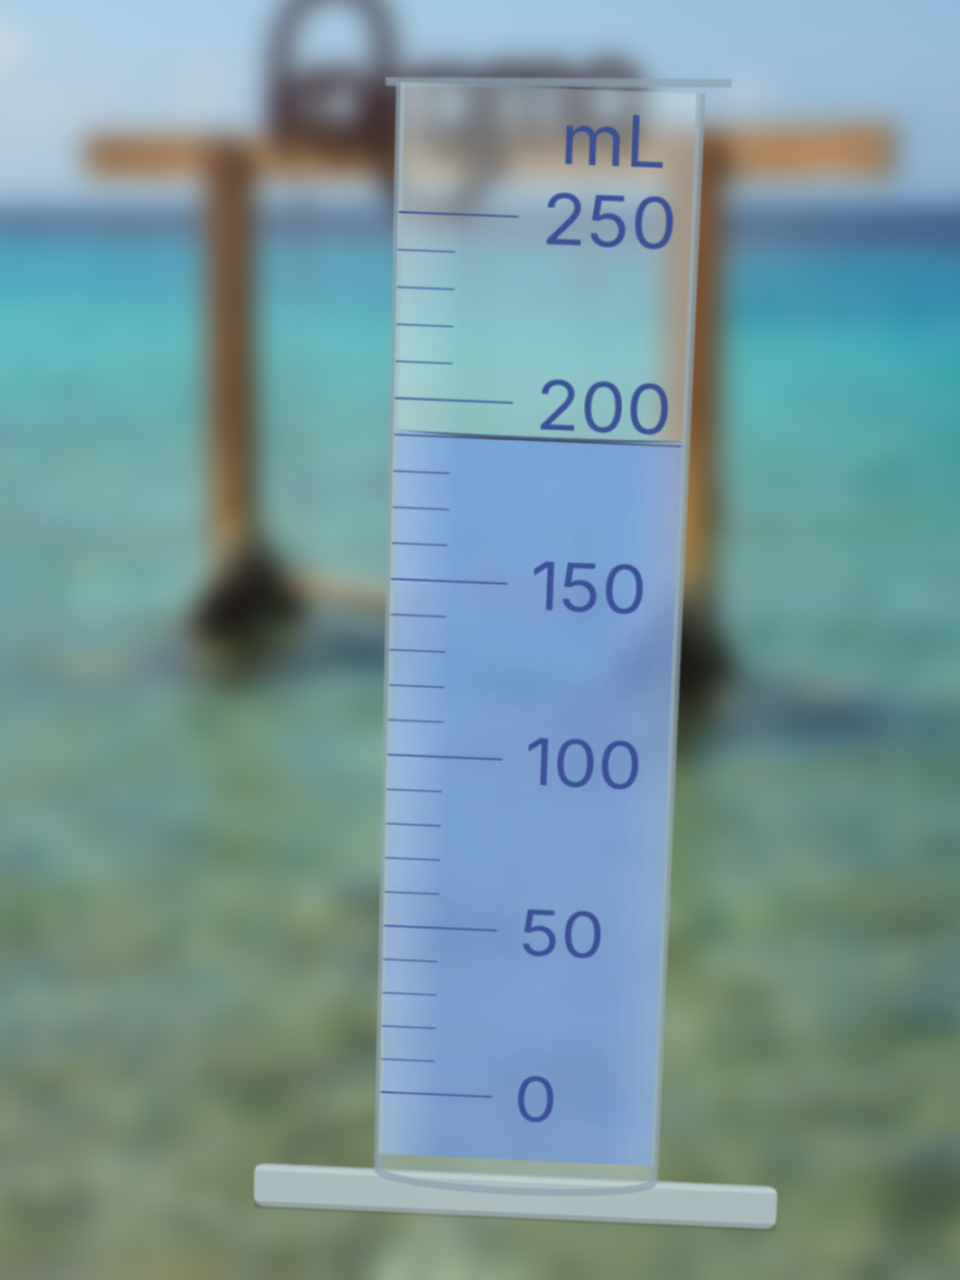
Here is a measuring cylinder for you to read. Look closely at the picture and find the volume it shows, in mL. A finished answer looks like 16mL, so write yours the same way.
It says 190mL
